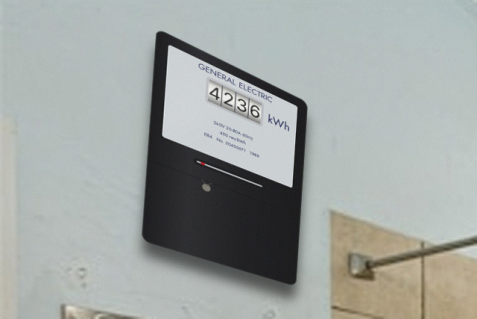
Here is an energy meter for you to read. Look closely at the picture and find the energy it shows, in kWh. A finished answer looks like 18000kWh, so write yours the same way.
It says 4236kWh
